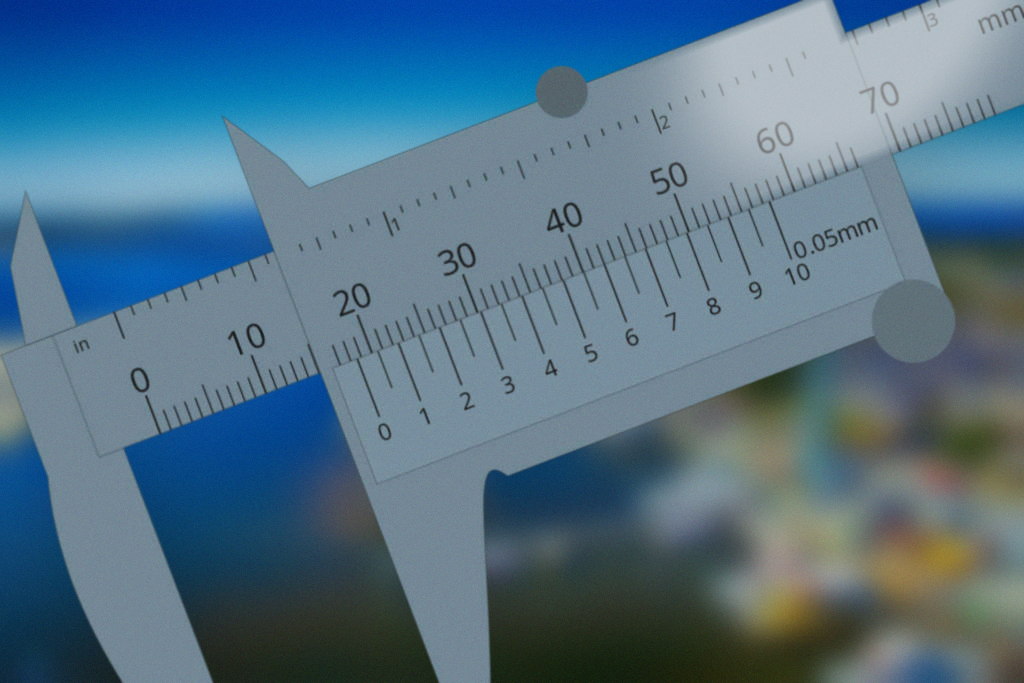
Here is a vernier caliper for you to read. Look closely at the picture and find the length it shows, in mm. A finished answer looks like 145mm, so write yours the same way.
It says 18.6mm
